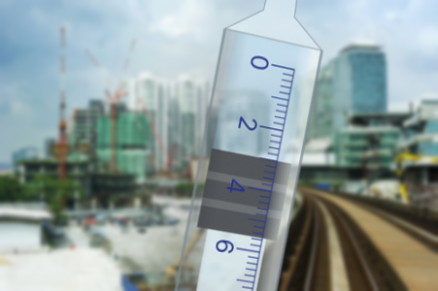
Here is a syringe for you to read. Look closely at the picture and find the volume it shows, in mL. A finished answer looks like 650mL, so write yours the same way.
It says 3mL
